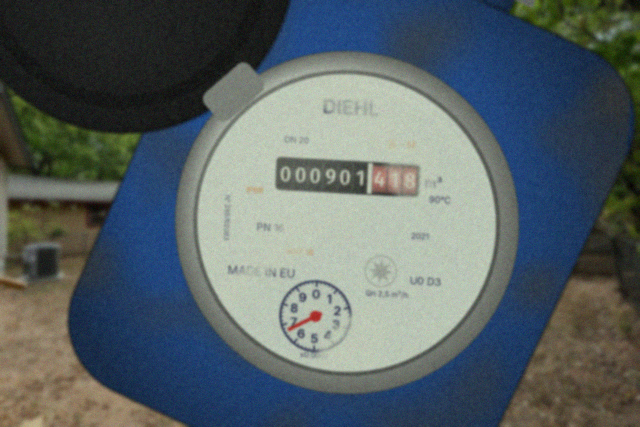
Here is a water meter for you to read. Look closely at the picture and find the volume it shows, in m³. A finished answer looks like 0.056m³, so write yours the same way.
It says 901.4186m³
